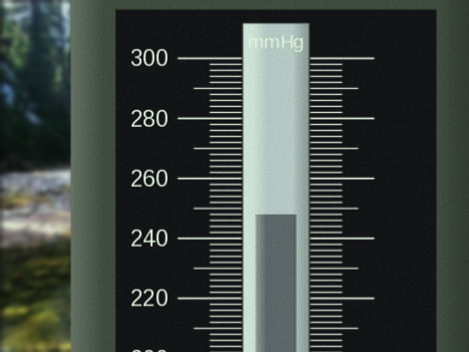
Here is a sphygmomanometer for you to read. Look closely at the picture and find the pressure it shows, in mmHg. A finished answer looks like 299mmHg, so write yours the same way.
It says 248mmHg
